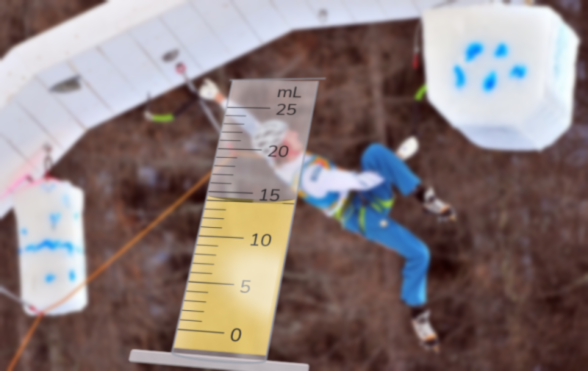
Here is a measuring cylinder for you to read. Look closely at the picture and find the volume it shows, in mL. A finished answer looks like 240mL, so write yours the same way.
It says 14mL
